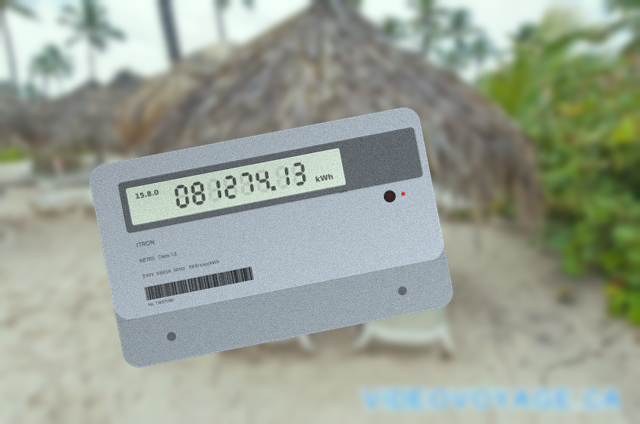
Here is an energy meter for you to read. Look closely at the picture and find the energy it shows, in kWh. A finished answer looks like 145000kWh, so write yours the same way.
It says 81274.13kWh
